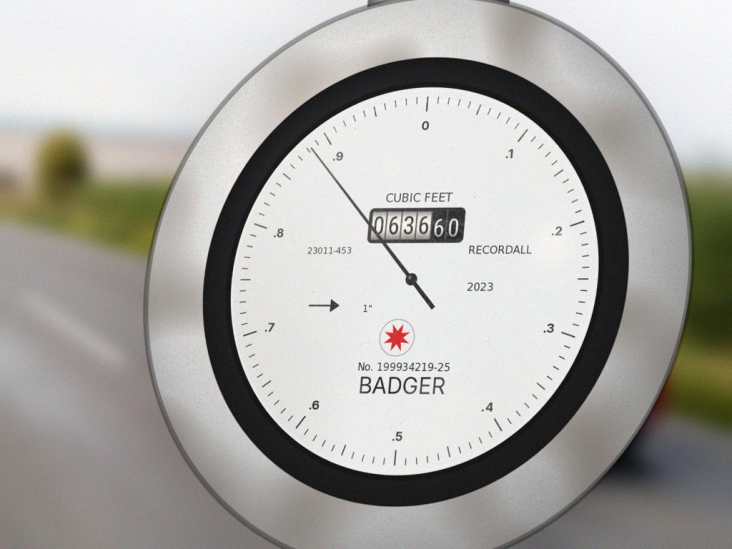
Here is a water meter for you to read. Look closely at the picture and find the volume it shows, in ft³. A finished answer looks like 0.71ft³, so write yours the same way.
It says 63659.88ft³
